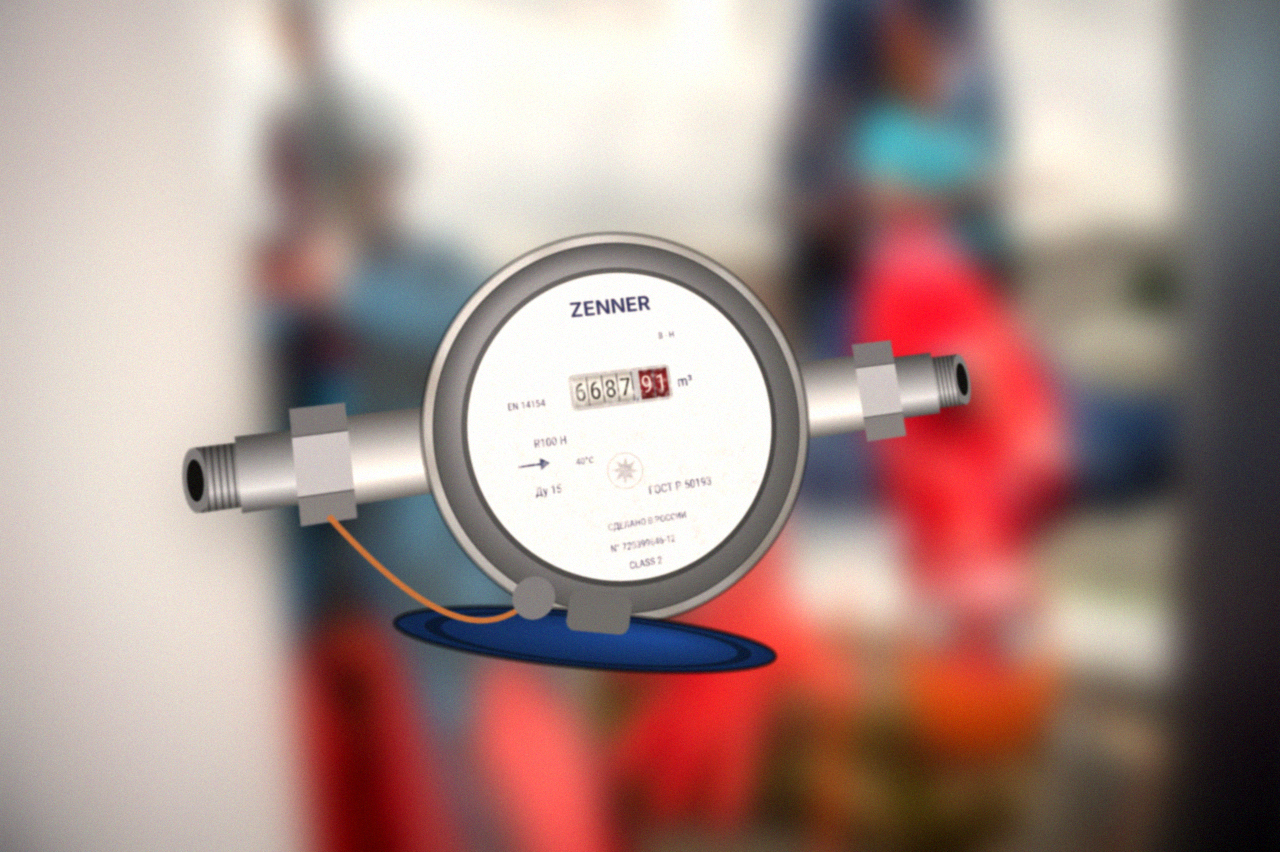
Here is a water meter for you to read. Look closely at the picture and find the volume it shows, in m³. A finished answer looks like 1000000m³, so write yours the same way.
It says 6687.91m³
